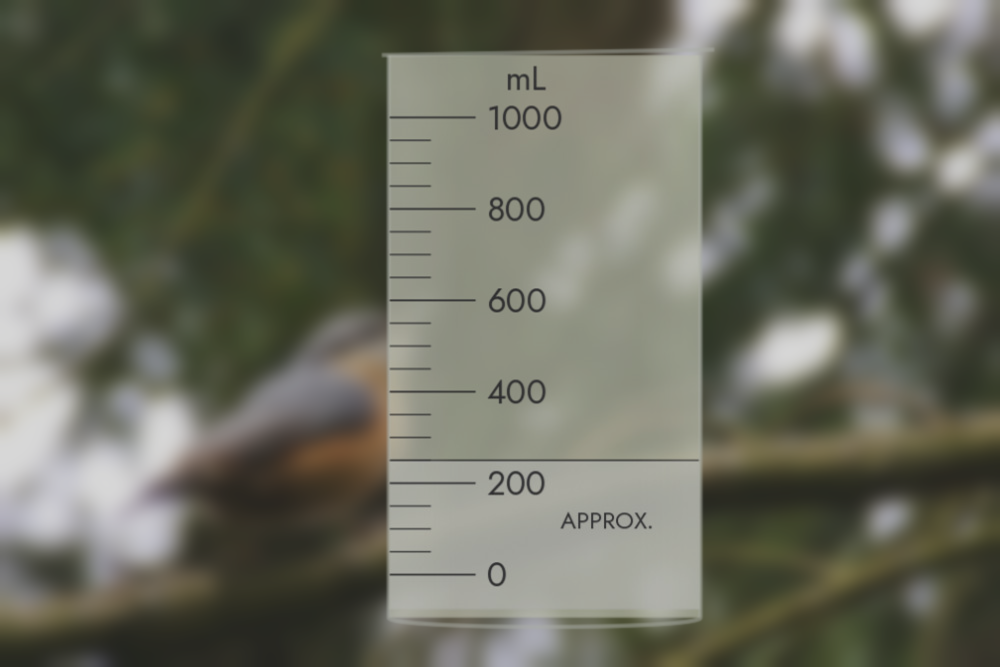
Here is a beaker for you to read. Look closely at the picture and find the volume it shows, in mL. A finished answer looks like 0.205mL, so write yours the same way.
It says 250mL
